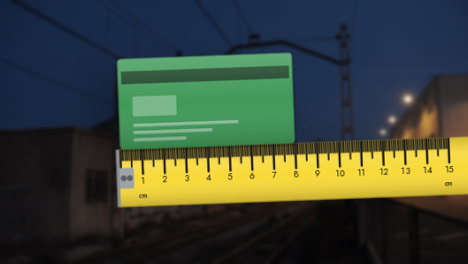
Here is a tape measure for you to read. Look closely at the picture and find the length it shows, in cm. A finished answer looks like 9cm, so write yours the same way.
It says 8cm
